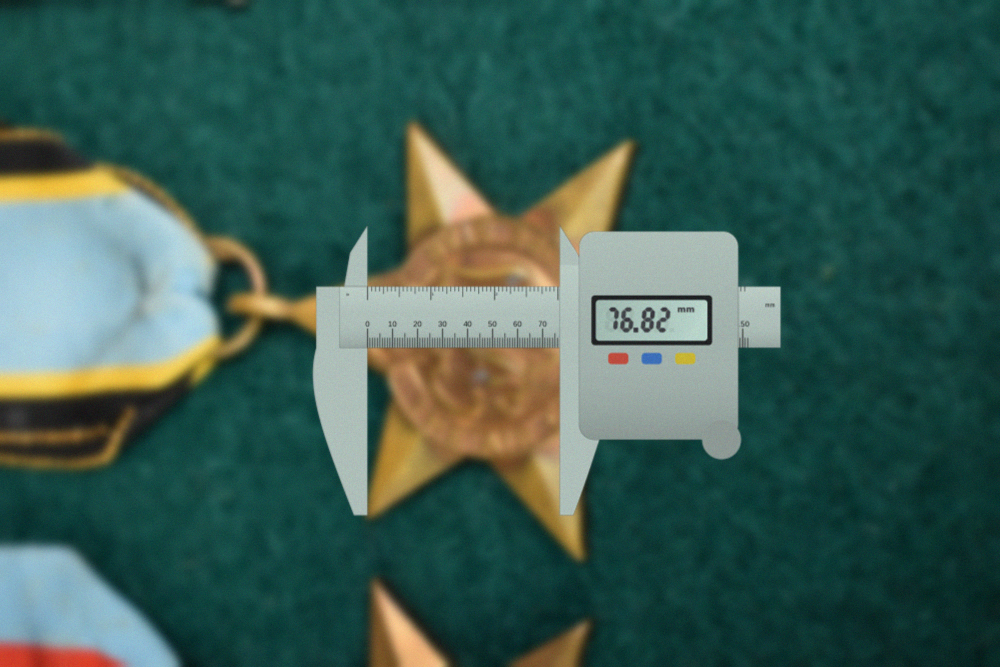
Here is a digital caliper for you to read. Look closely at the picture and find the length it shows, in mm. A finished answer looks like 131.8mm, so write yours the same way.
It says 76.82mm
